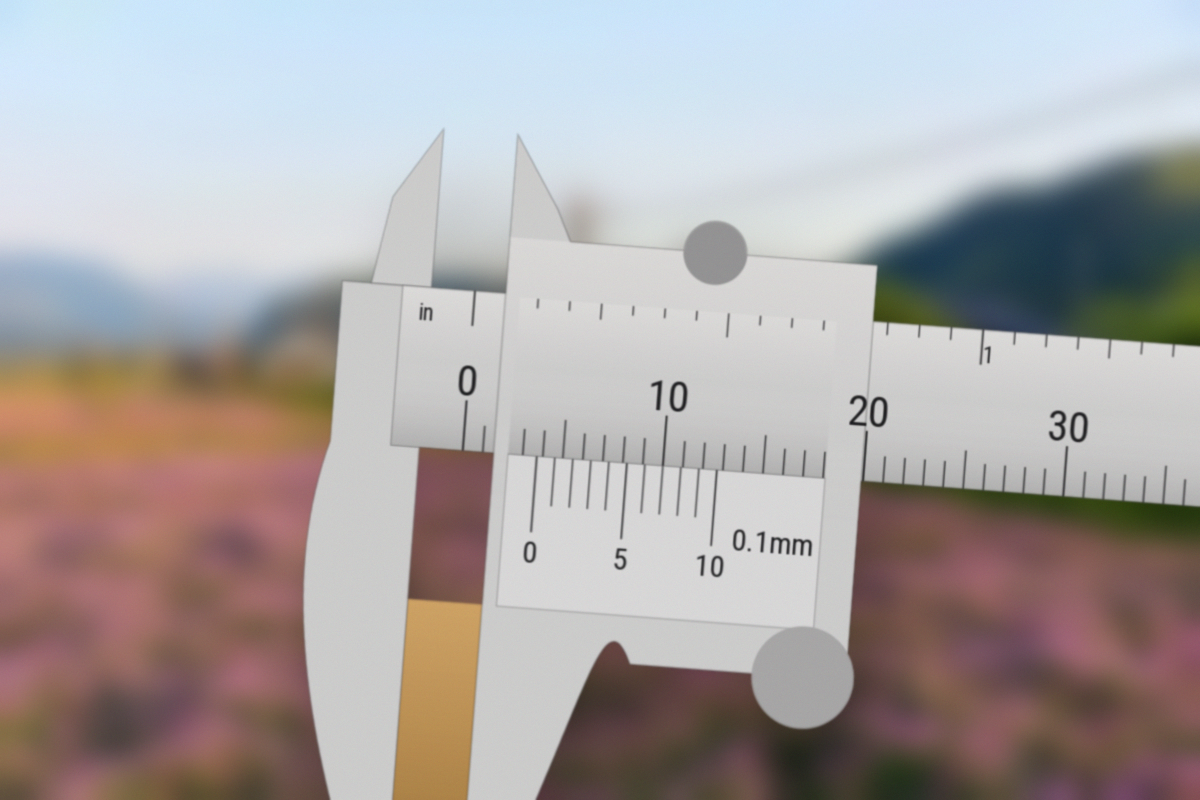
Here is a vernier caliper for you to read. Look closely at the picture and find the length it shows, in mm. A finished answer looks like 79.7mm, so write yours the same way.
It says 3.7mm
